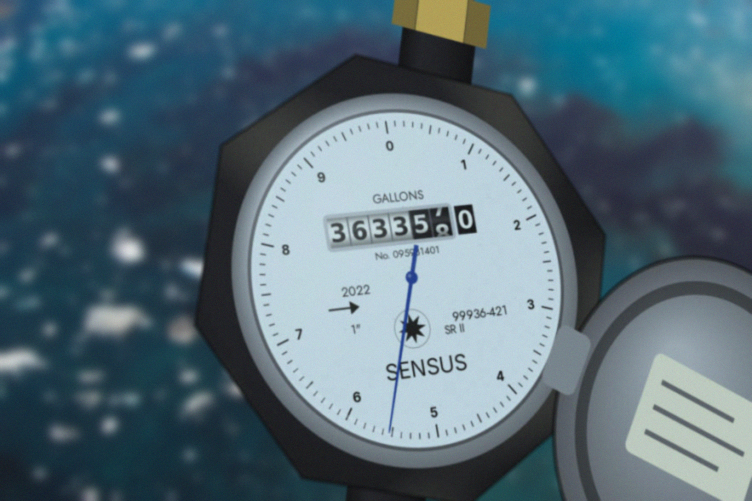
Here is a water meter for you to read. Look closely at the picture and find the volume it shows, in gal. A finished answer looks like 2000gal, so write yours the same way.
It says 3633575.5gal
